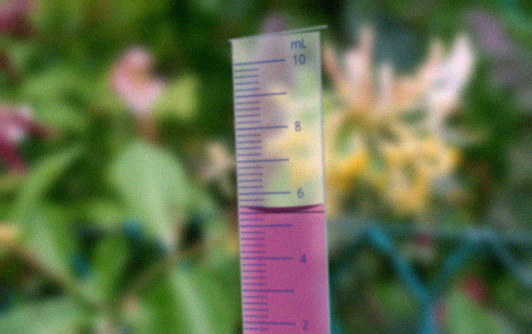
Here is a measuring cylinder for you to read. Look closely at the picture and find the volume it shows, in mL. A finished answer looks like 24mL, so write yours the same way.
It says 5.4mL
